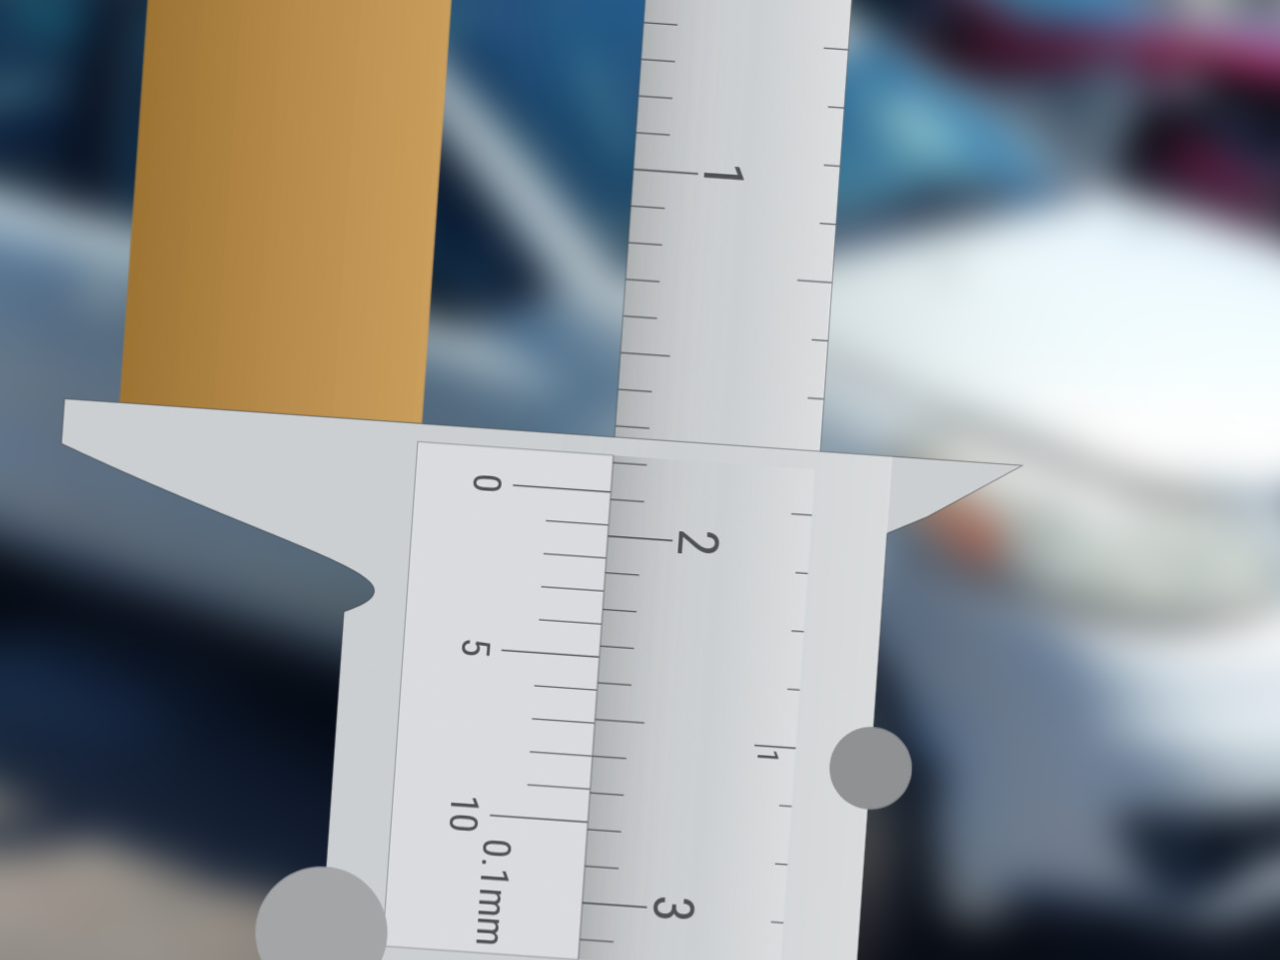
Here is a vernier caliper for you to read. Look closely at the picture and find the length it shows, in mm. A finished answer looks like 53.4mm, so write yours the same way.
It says 18.8mm
